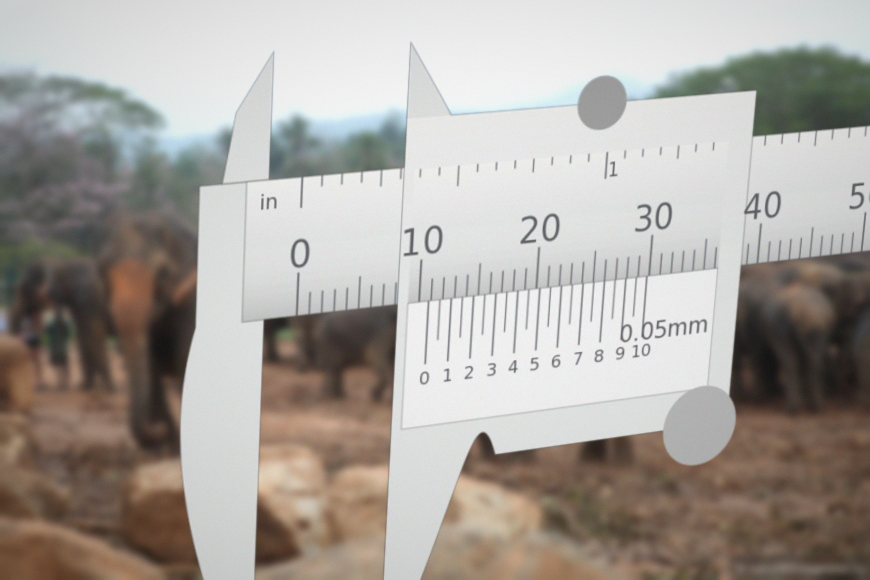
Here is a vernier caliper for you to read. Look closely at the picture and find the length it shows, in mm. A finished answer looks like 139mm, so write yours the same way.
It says 10.8mm
